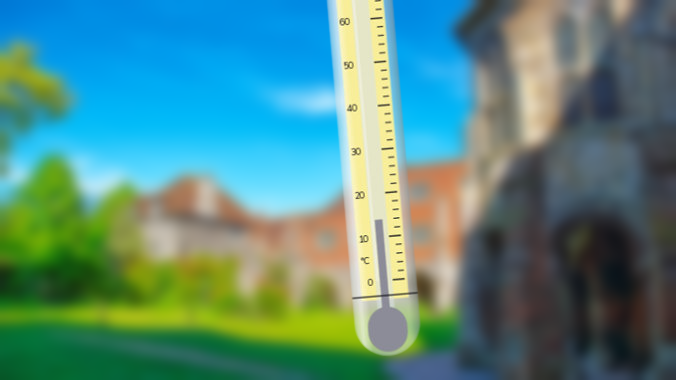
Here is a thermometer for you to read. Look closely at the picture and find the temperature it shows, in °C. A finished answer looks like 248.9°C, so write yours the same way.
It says 14°C
